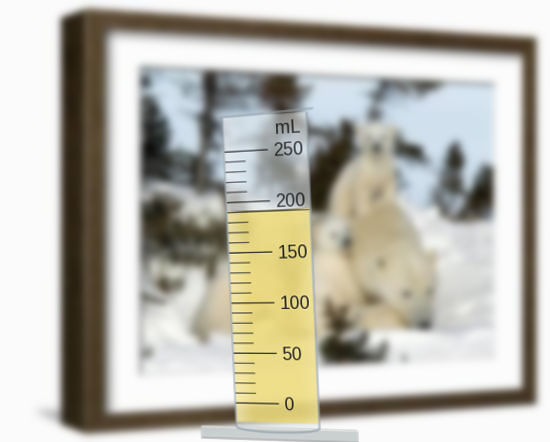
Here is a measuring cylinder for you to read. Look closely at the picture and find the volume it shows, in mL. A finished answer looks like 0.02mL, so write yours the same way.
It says 190mL
